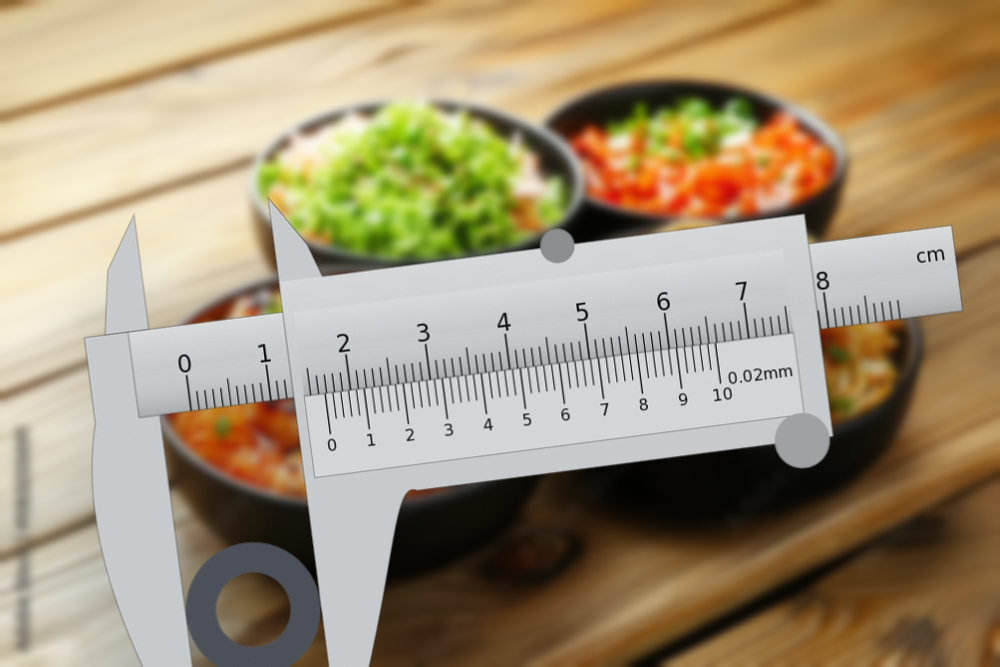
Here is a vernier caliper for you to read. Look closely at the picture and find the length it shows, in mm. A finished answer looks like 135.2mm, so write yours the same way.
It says 16.8mm
